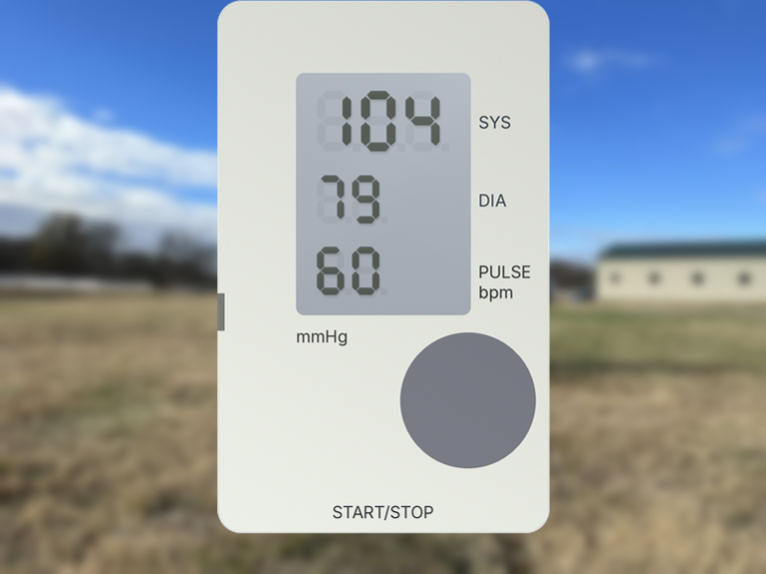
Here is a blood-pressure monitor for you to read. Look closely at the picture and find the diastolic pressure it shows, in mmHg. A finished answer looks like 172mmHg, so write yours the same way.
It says 79mmHg
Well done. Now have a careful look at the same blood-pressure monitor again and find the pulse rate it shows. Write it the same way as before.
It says 60bpm
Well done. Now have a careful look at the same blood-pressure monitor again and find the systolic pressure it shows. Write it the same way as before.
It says 104mmHg
